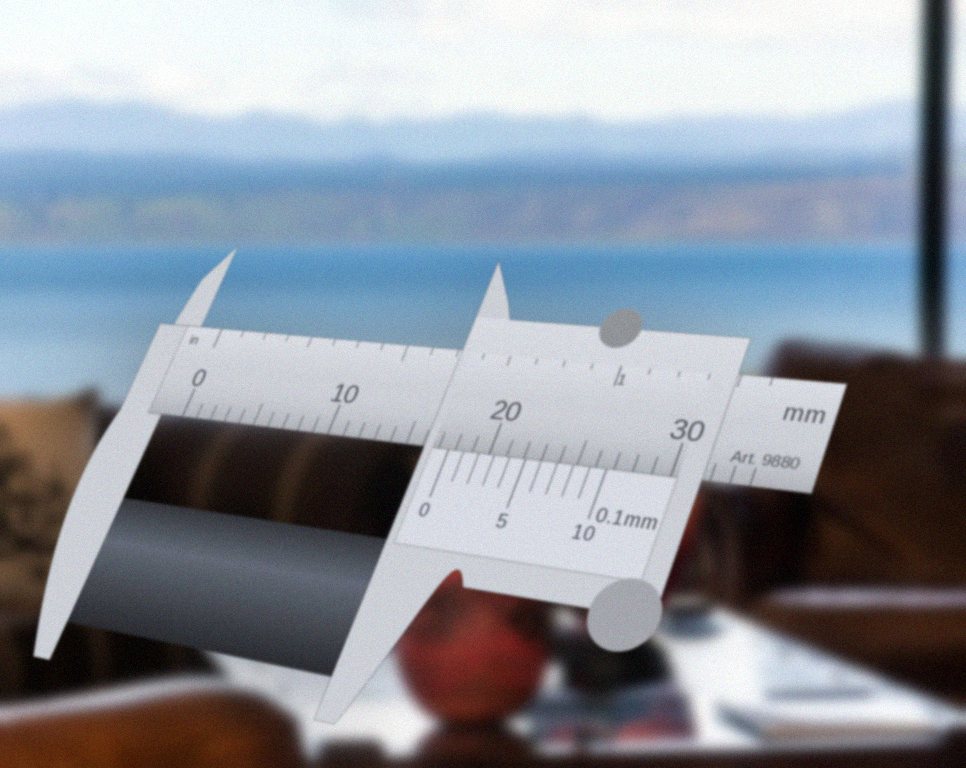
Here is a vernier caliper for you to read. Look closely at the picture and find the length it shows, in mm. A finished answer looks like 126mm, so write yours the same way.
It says 17.6mm
